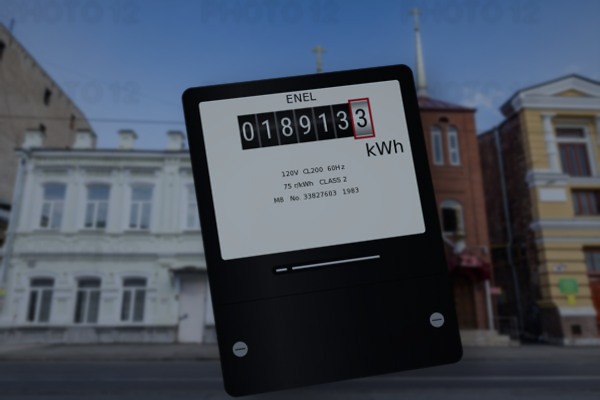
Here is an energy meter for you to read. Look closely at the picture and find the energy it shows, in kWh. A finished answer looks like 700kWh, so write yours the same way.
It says 18913.3kWh
